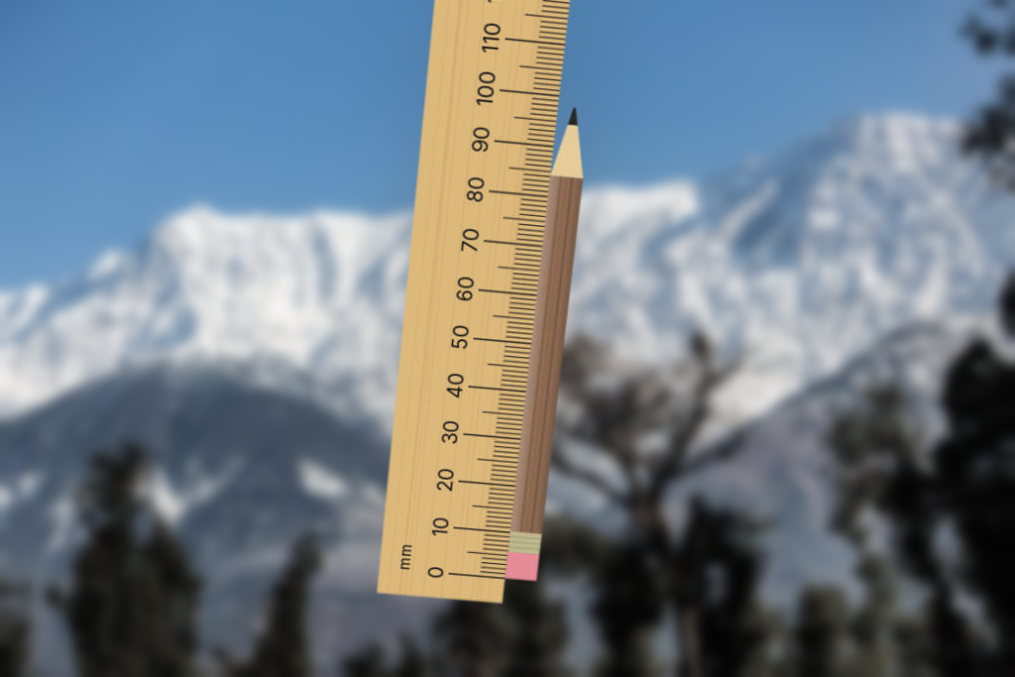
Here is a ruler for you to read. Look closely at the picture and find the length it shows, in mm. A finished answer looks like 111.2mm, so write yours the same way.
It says 98mm
